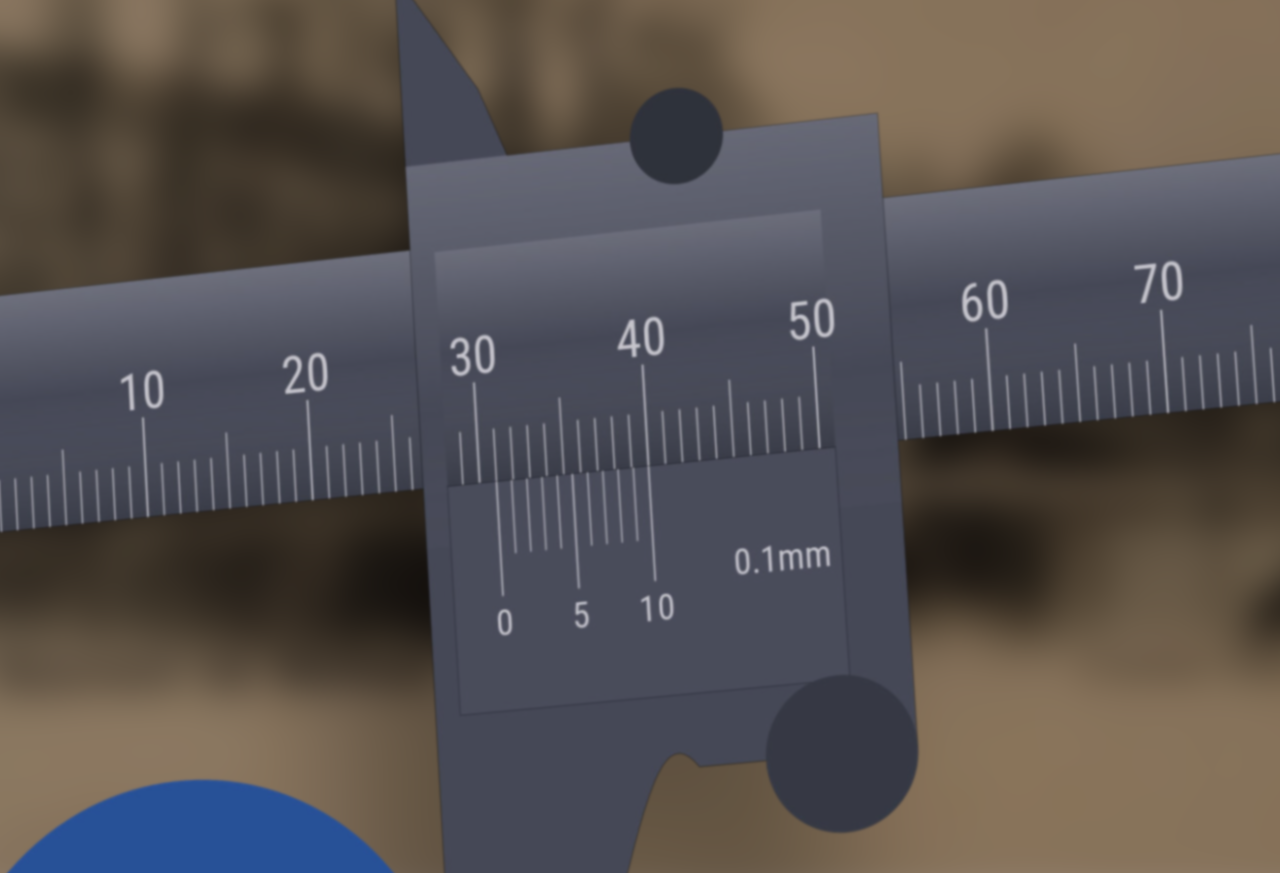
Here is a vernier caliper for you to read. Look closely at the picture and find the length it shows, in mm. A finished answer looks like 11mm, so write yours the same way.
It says 31.0mm
